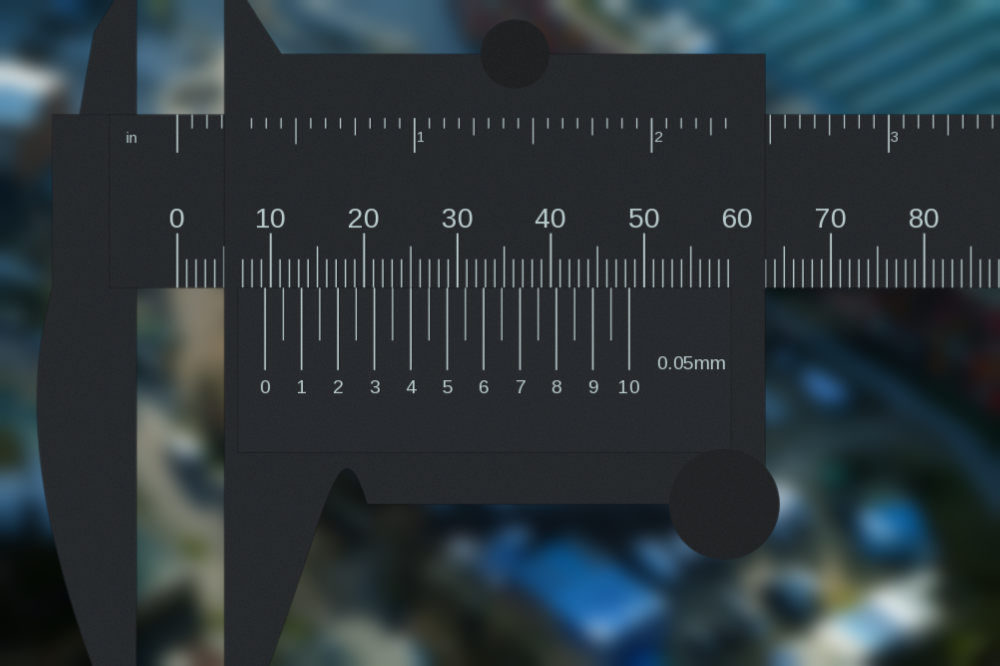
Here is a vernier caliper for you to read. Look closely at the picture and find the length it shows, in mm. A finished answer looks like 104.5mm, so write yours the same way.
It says 9.4mm
